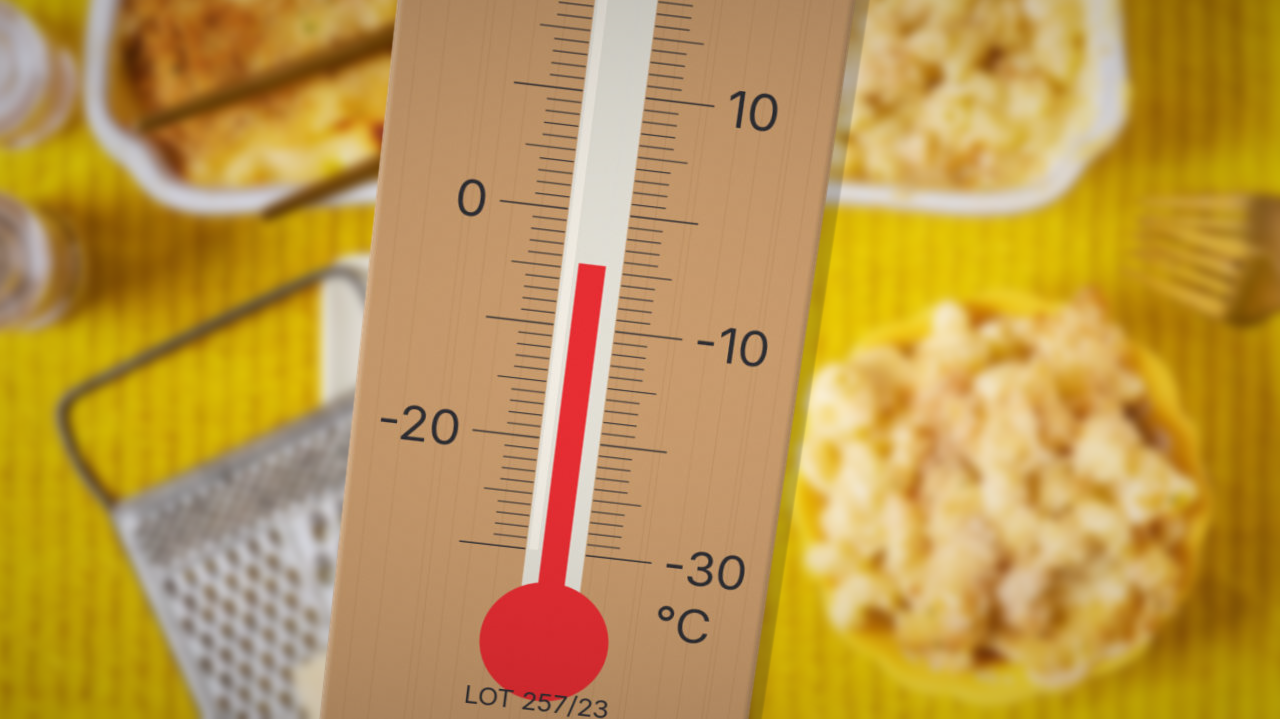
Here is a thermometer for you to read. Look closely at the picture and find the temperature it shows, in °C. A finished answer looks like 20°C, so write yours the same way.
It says -4.5°C
